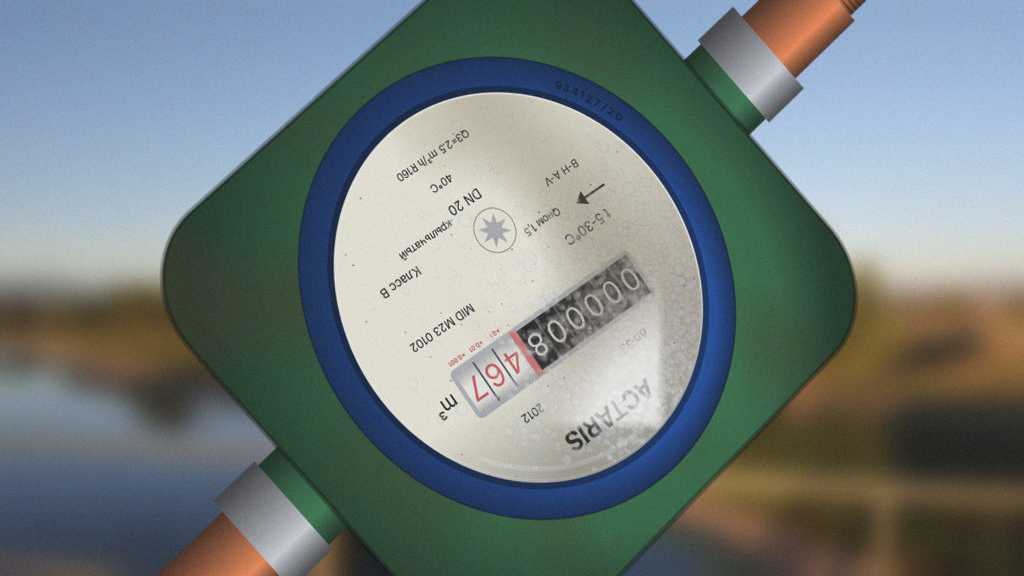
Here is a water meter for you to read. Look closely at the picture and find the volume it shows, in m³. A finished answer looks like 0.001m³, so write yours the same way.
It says 8.467m³
